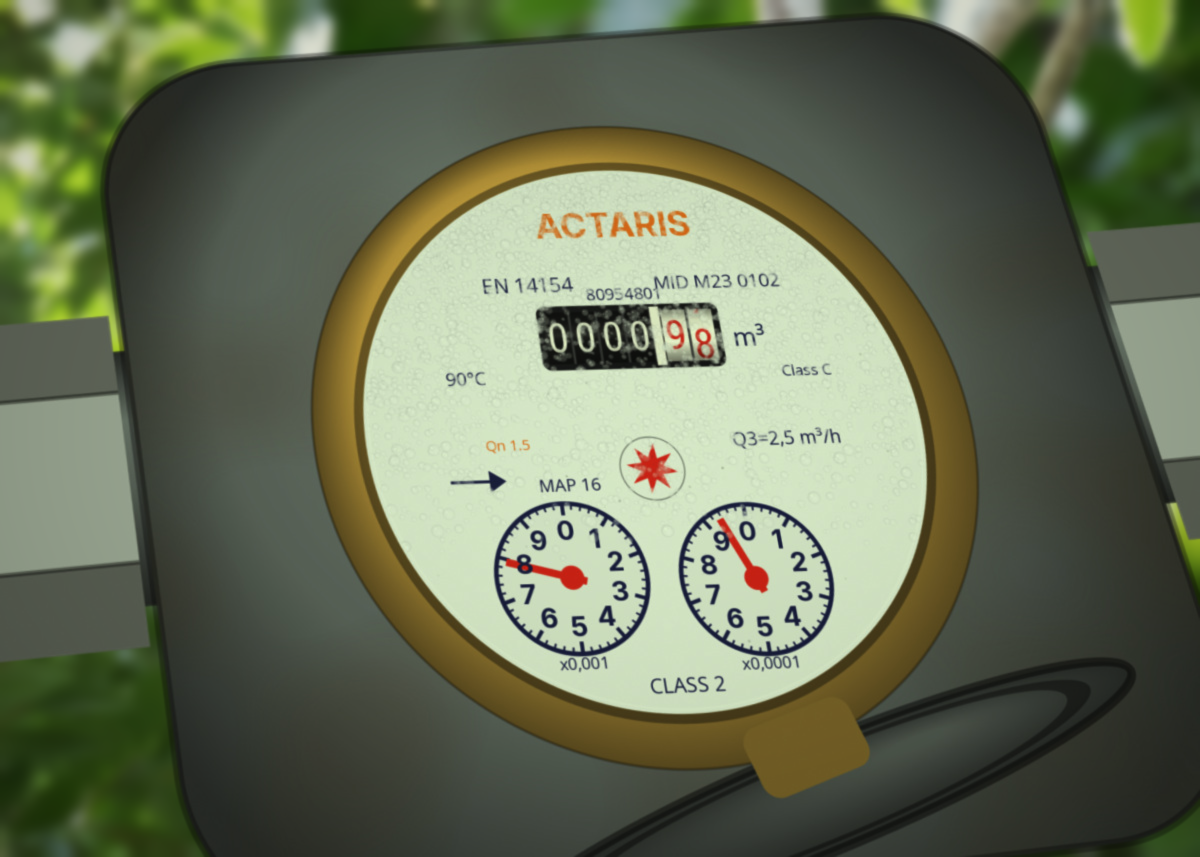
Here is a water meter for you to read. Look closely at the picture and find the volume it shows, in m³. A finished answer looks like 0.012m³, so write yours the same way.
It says 0.9779m³
